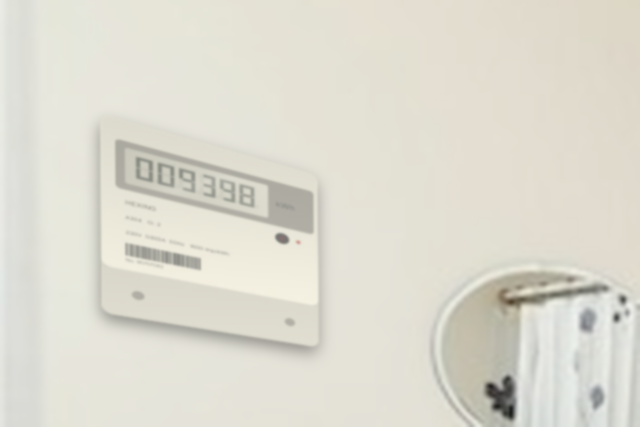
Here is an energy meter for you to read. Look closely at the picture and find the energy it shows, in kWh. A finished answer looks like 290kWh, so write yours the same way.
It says 9398kWh
